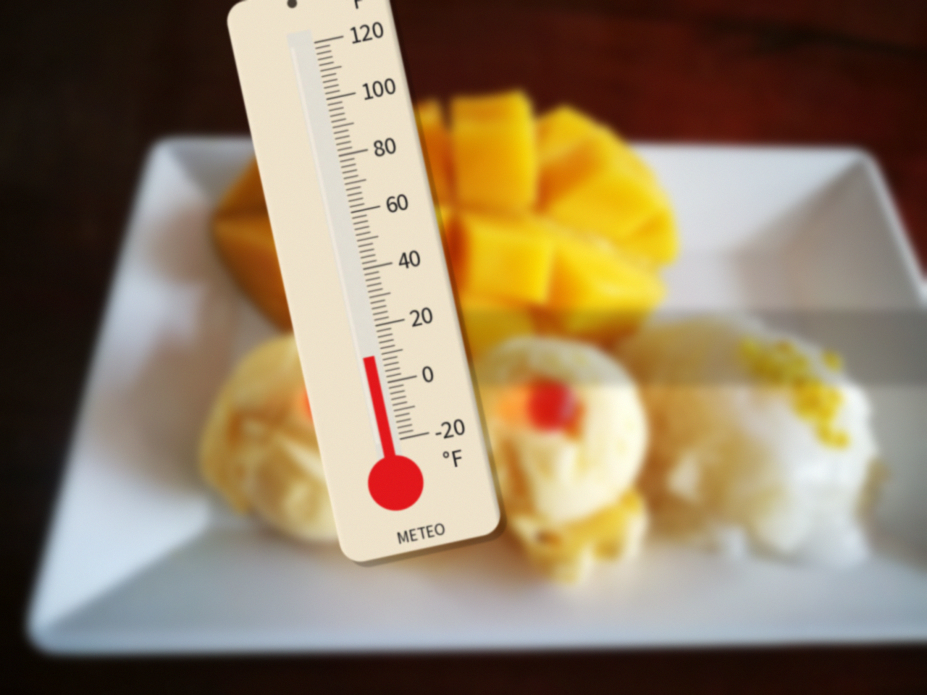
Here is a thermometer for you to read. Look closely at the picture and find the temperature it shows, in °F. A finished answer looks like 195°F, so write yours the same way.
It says 10°F
